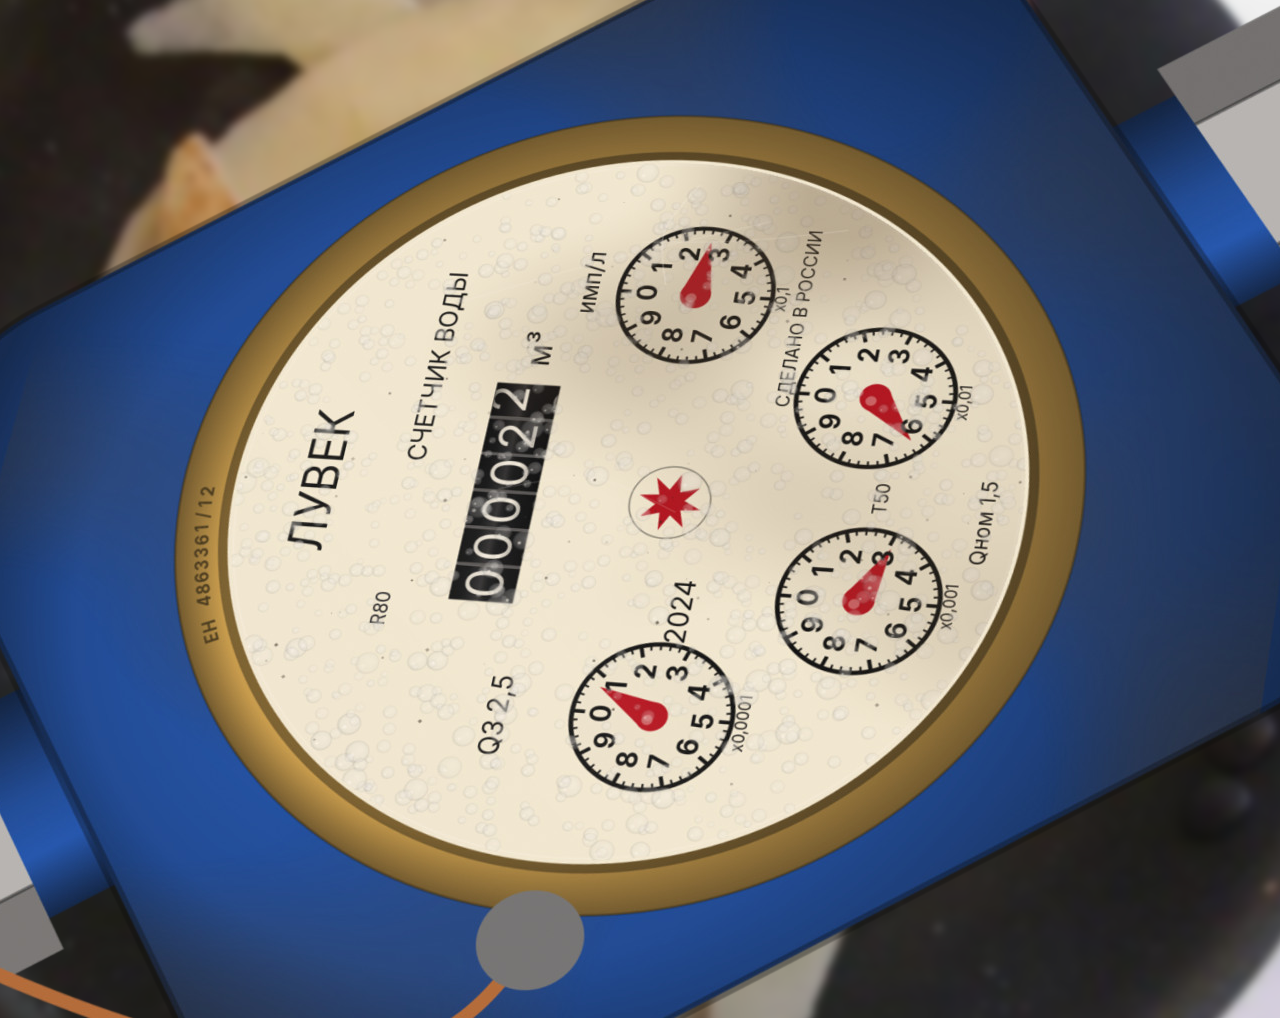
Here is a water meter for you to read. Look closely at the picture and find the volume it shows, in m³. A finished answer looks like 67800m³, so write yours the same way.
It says 22.2630m³
